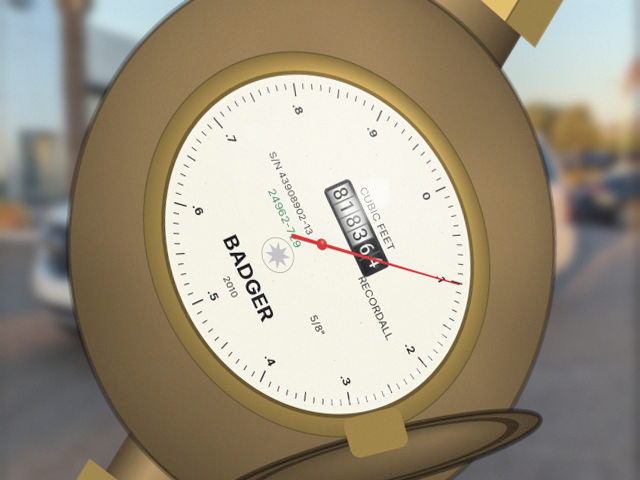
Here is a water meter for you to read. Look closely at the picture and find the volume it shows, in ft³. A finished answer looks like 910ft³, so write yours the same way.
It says 818364.10ft³
